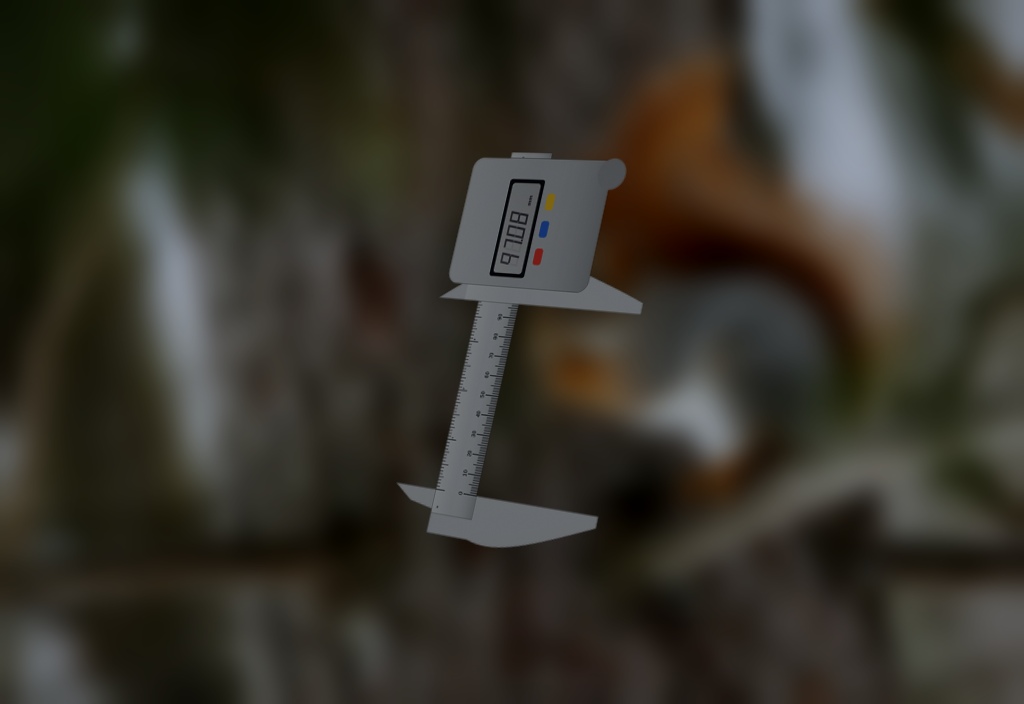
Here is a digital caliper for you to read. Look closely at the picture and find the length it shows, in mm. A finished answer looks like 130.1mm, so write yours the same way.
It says 97.08mm
